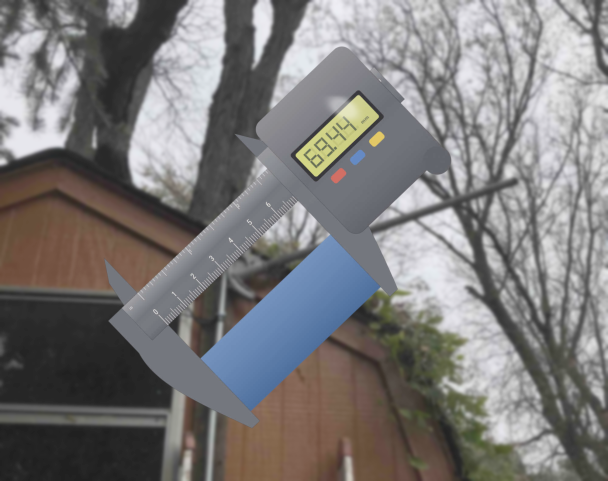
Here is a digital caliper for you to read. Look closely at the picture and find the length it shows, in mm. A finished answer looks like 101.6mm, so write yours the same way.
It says 69.44mm
